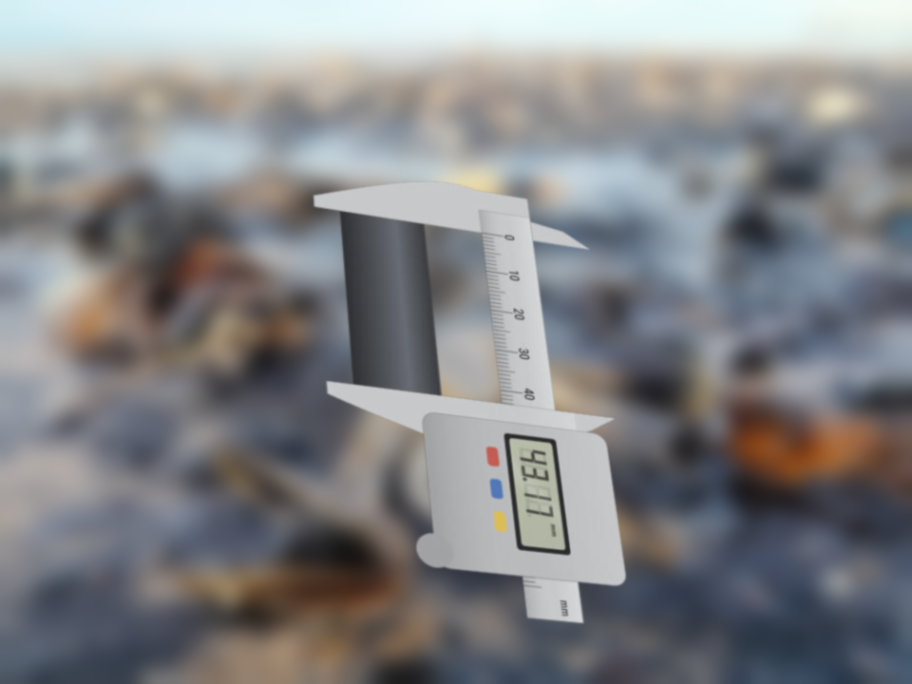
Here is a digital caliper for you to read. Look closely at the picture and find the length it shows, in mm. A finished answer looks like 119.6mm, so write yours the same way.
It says 43.17mm
